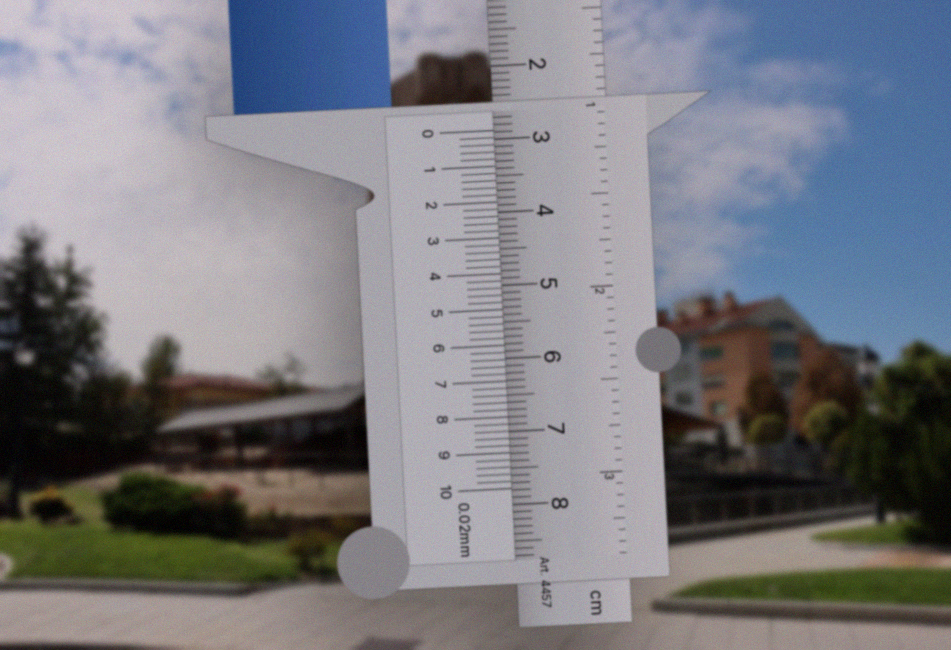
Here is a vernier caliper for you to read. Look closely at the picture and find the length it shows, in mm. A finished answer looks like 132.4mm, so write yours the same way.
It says 28.8mm
